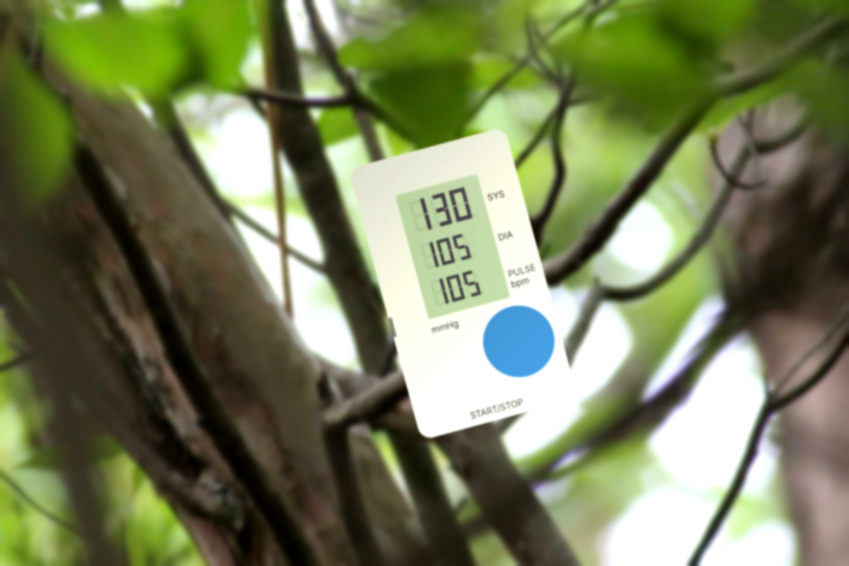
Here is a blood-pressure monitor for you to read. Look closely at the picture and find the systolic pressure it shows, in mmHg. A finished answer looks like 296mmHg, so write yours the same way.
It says 130mmHg
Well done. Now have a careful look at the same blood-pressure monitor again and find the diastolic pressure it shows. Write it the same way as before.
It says 105mmHg
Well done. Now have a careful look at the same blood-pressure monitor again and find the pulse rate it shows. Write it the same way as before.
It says 105bpm
